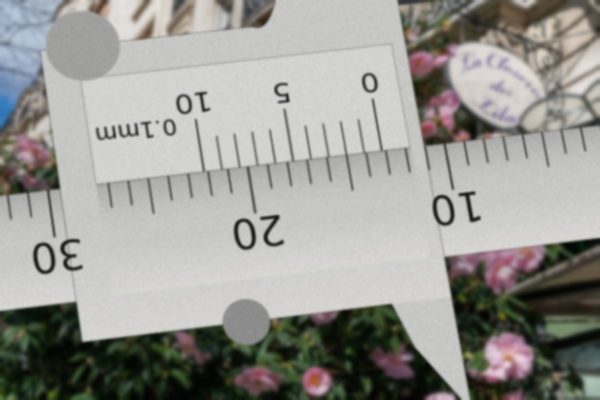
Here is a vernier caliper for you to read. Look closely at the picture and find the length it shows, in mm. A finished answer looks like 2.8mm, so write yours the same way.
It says 13.2mm
